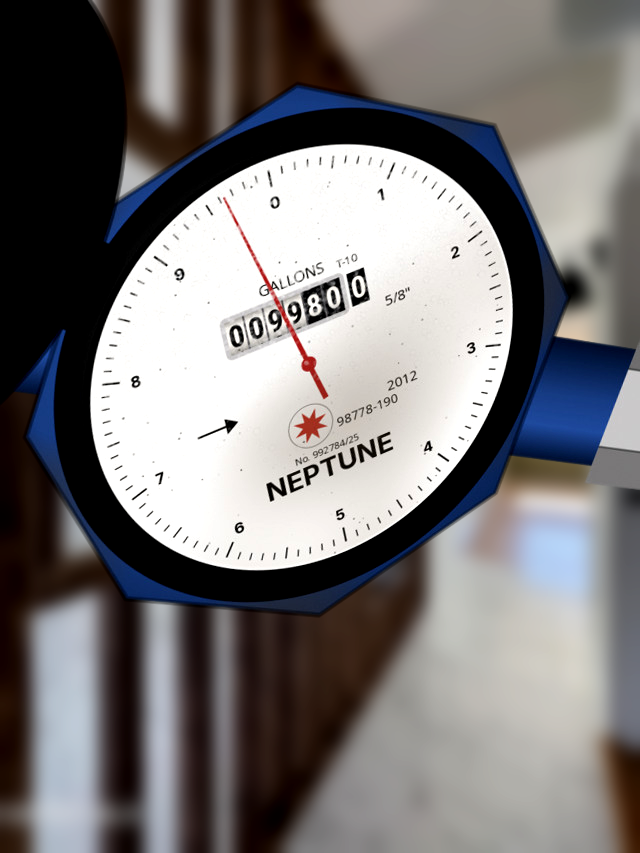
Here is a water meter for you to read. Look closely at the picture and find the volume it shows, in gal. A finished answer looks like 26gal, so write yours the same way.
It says 99799.6gal
